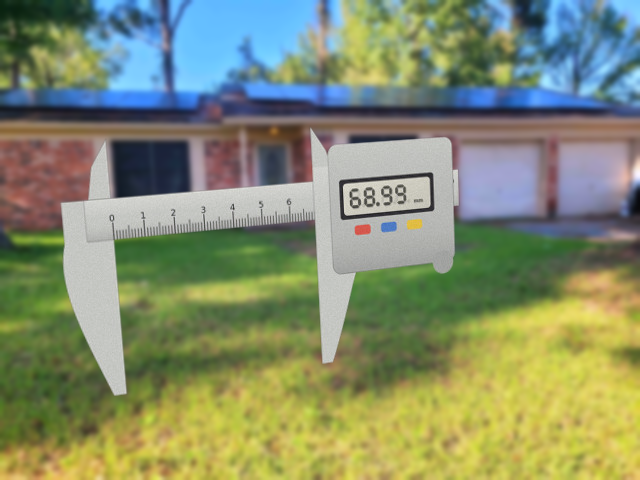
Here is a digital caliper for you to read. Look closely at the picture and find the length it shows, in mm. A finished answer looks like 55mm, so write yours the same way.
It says 68.99mm
